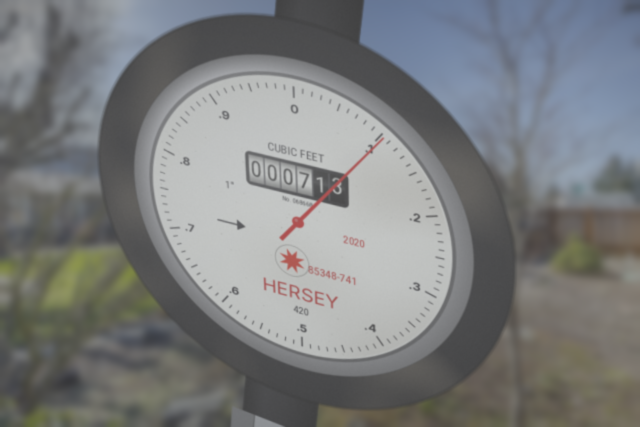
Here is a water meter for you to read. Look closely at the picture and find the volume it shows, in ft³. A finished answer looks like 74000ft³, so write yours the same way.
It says 713.10ft³
